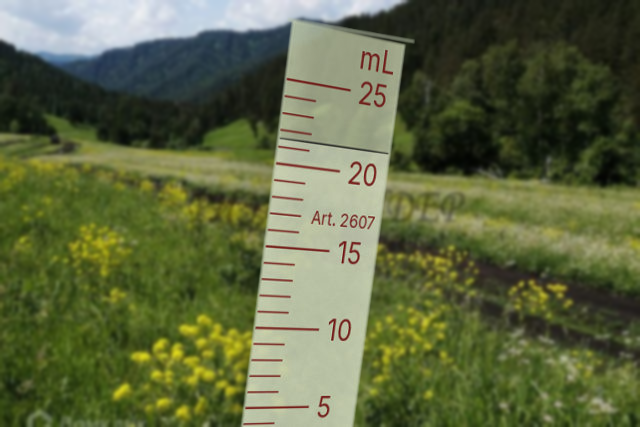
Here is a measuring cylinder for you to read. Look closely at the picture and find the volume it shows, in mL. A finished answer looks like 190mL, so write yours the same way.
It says 21.5mL
